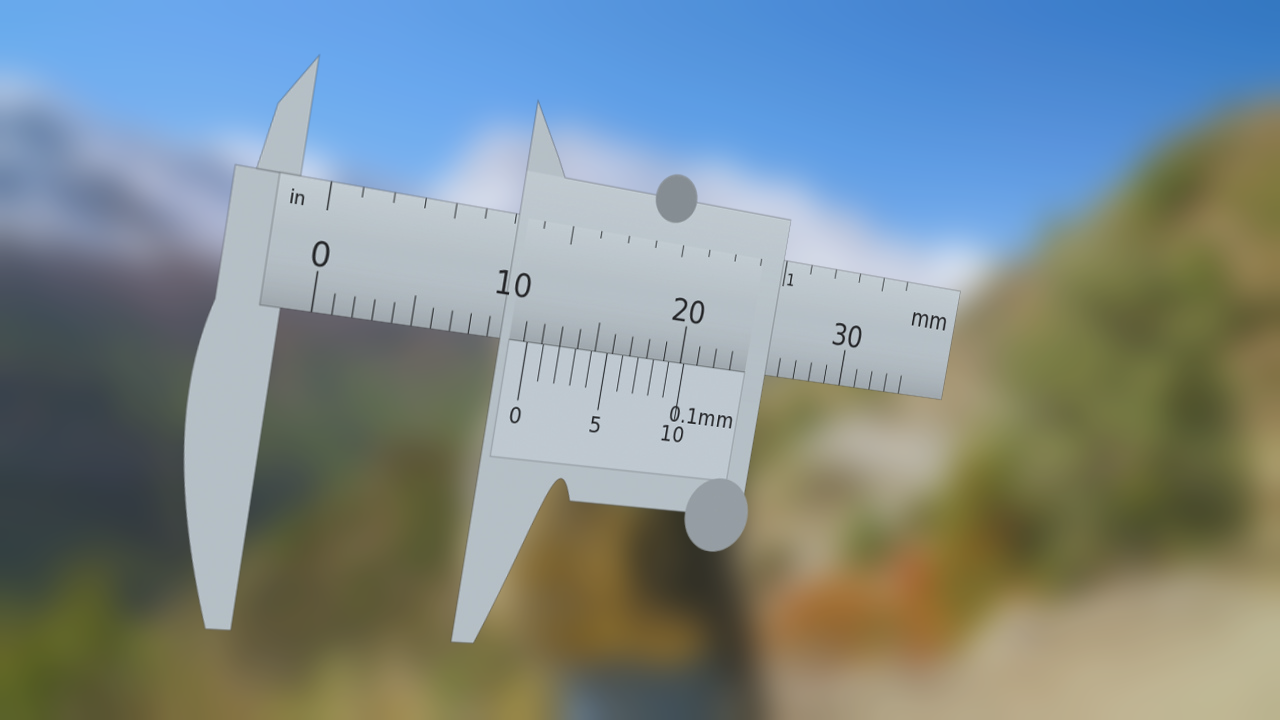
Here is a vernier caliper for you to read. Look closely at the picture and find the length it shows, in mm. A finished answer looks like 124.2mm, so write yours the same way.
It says 11.2mm
